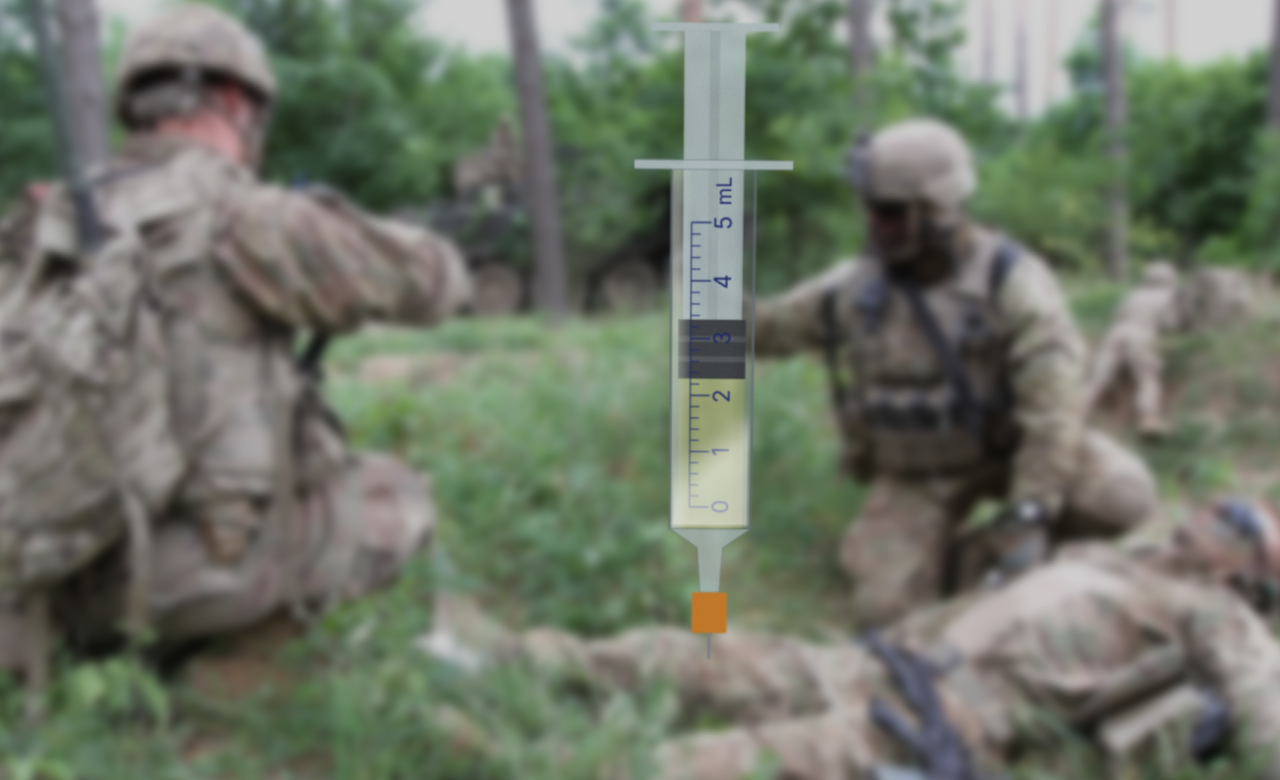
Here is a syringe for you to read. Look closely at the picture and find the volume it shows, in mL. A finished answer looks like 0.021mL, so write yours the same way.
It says 2.3mL
